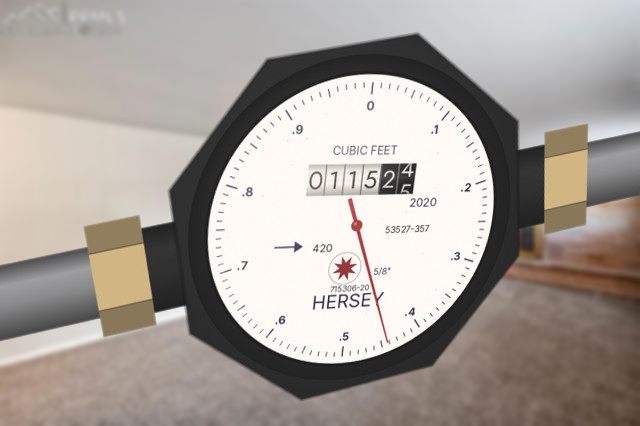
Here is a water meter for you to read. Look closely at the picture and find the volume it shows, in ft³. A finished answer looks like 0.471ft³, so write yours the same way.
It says 11524.44ft³
